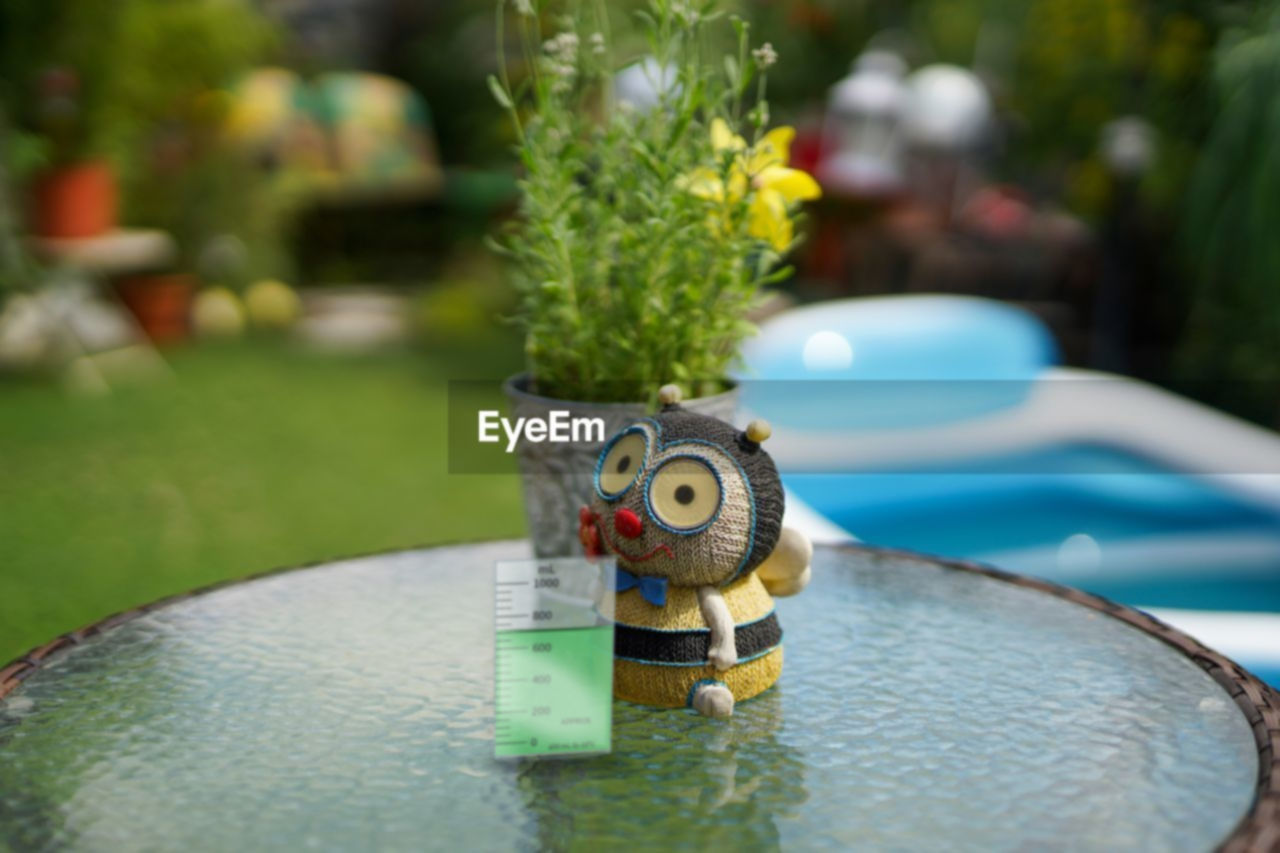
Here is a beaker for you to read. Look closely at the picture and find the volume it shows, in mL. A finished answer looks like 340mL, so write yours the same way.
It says 700mL
